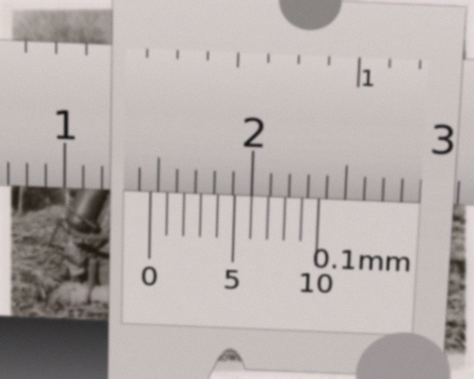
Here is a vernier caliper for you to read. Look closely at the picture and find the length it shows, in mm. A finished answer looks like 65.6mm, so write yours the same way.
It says 14.6mm
